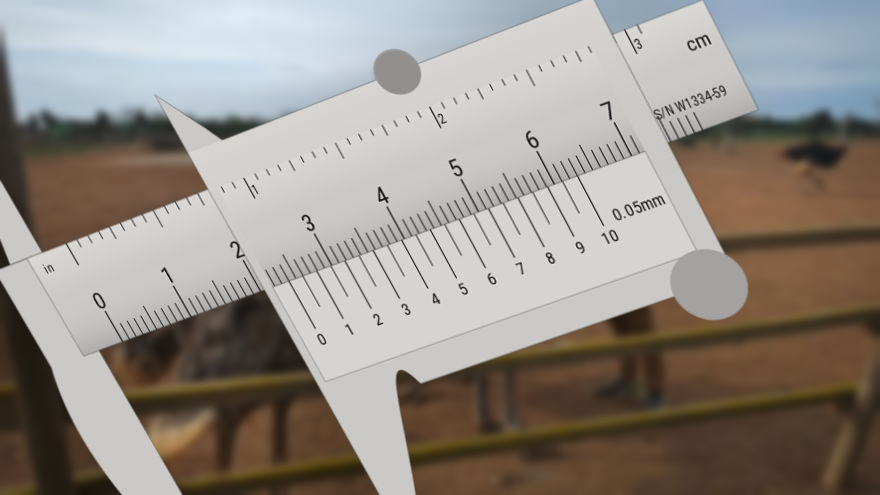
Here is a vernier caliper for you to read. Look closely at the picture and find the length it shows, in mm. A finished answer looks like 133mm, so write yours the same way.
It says 24.0mm
